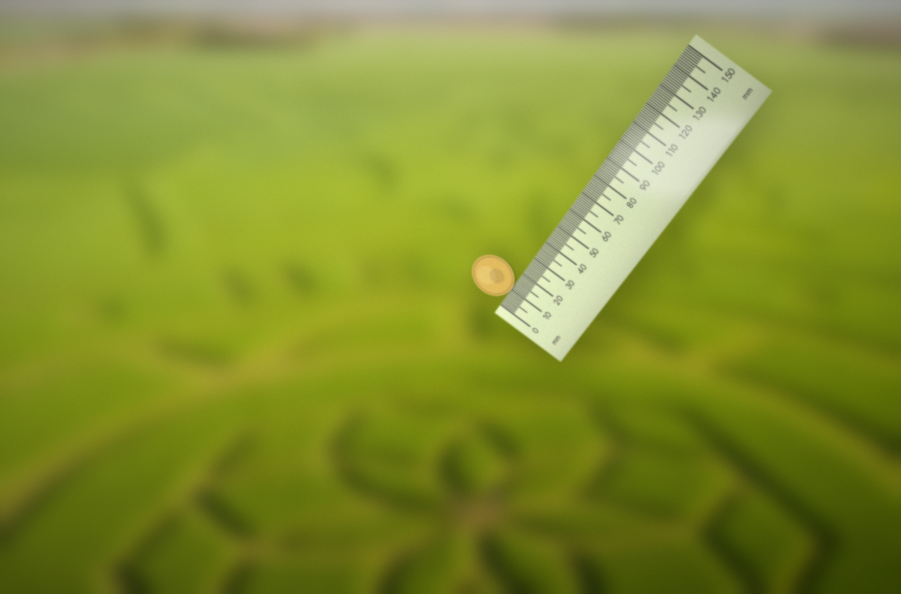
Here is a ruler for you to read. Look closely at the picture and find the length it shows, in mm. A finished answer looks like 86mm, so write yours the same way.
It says 20mm
